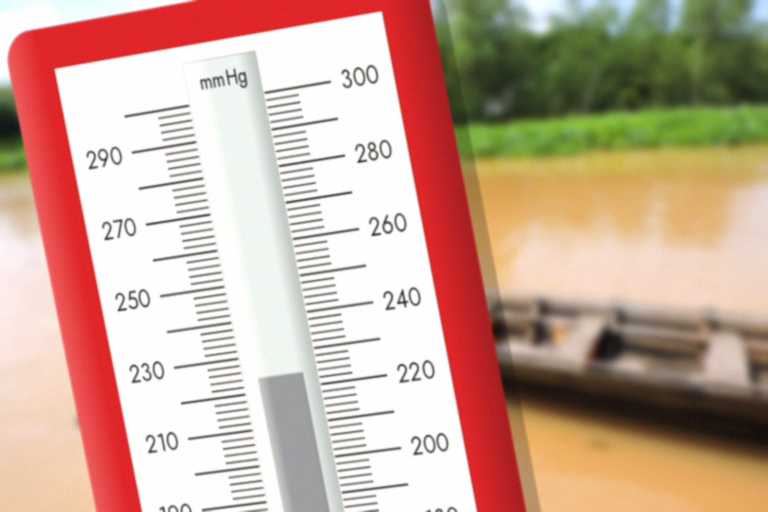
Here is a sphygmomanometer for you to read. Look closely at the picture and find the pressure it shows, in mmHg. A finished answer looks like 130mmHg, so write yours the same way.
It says 224mmHg
